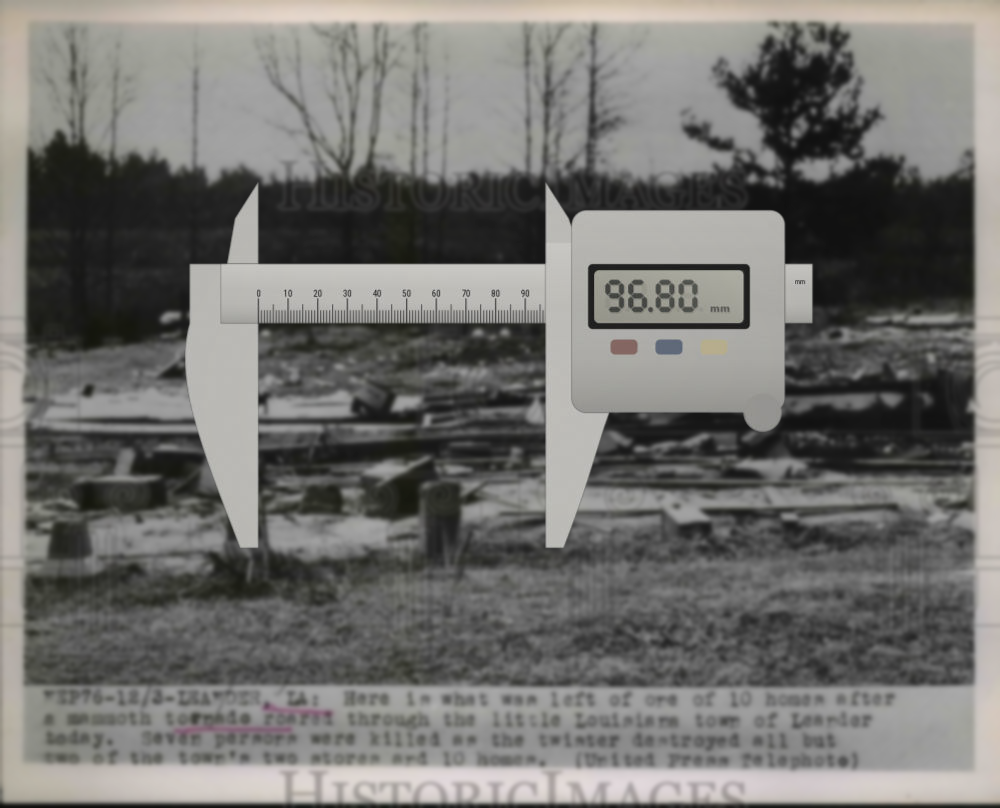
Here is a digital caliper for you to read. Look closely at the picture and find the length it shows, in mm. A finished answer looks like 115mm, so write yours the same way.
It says 96.80mm
